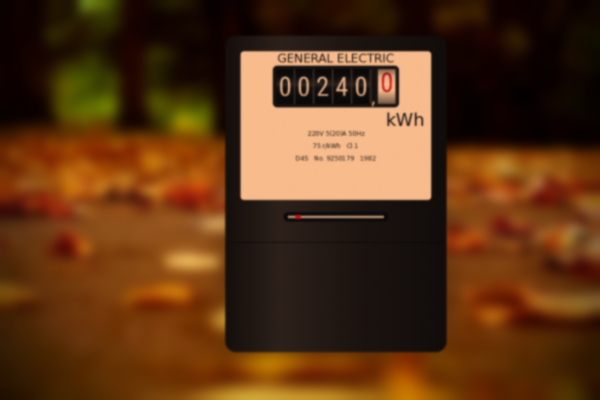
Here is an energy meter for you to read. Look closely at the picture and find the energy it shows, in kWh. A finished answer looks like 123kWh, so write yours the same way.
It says 240.0kWh
